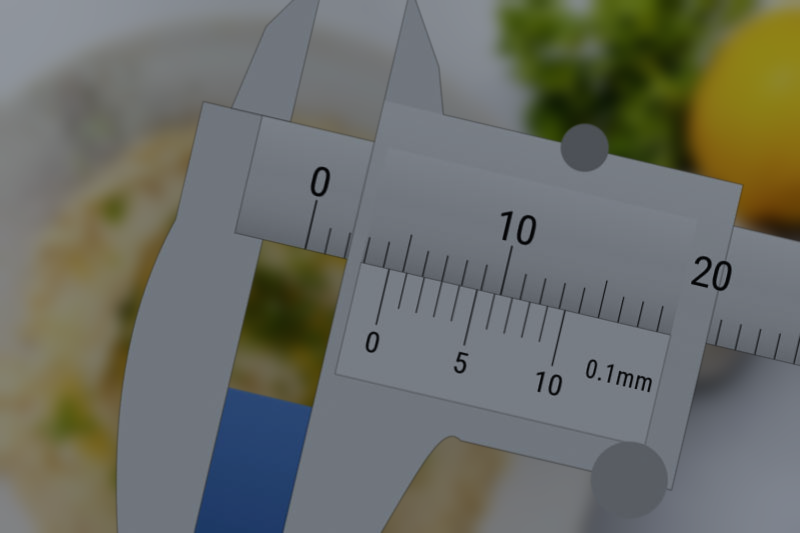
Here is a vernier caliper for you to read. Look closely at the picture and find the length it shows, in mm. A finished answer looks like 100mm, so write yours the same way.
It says 4.3mm
